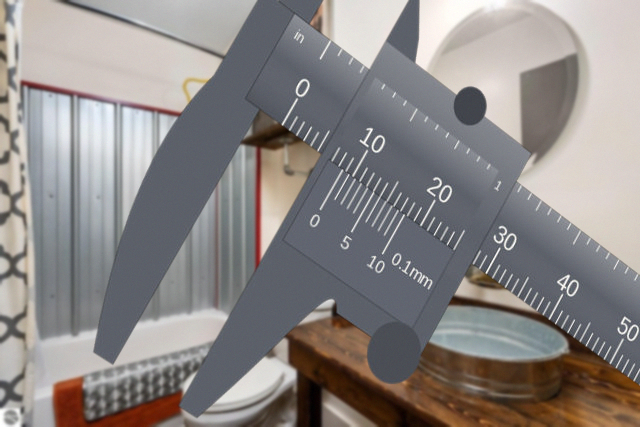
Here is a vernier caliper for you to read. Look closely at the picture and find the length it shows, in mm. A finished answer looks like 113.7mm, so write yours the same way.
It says 8.6mm
